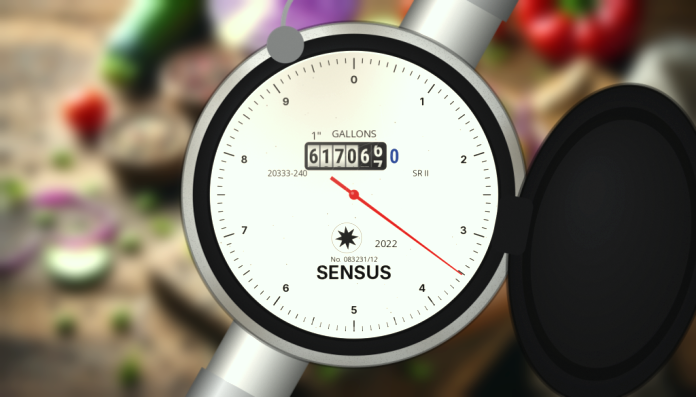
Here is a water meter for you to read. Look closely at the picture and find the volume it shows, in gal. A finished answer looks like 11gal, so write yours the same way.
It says 6170663.5gal
